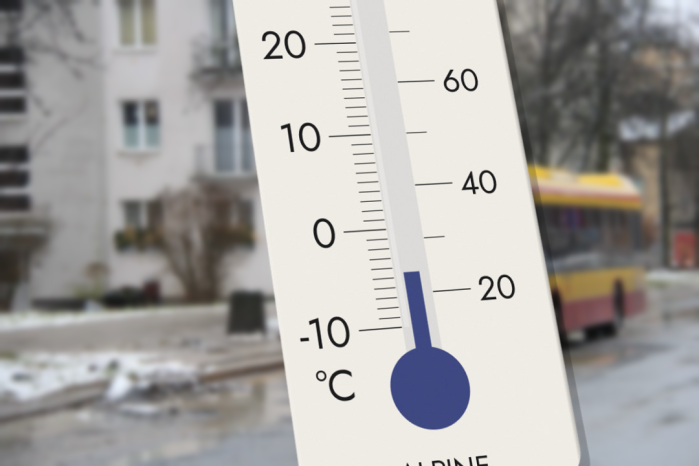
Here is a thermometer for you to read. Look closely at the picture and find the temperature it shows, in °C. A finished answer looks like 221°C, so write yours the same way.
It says -4.5°C
